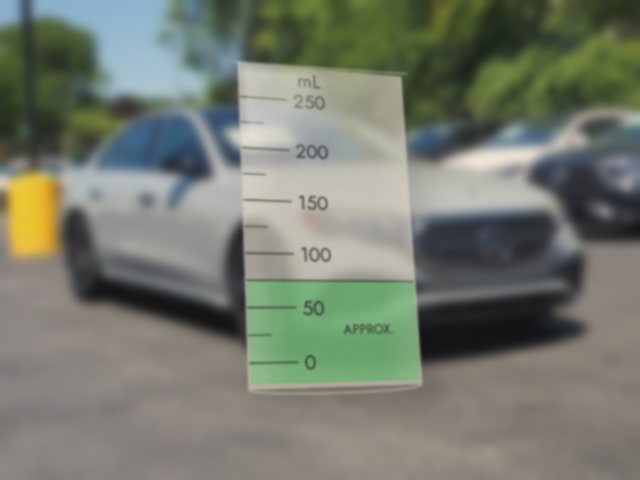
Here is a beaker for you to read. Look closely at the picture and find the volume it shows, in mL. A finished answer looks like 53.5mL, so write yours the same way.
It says 75mL
